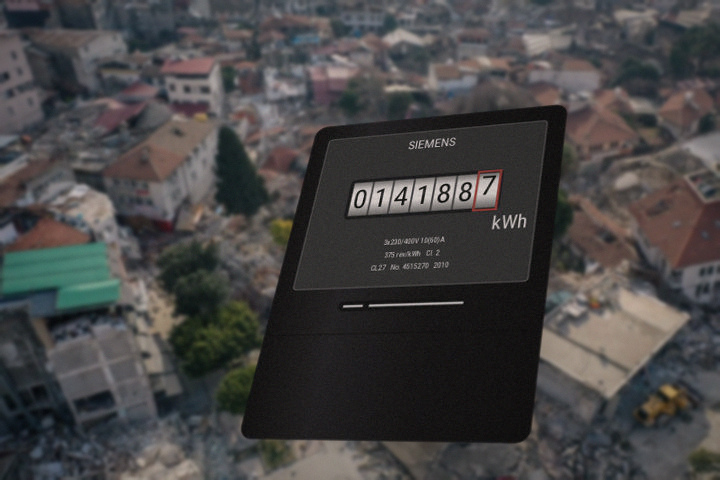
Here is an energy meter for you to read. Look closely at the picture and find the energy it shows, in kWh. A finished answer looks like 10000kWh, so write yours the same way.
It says 14188.7kWh
